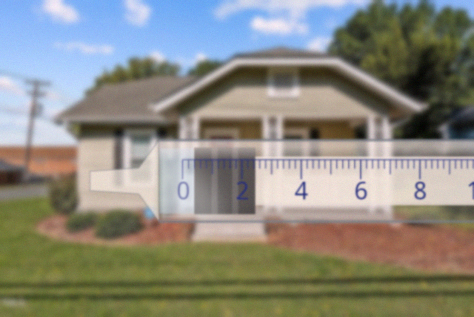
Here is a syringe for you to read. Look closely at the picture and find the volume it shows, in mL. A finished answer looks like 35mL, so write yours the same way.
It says 0.4mL
